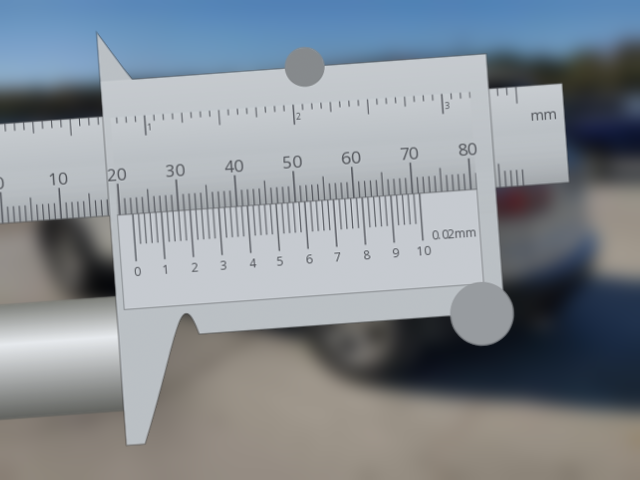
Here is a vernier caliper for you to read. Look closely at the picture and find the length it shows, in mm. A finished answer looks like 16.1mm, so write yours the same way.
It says 22.2mm
